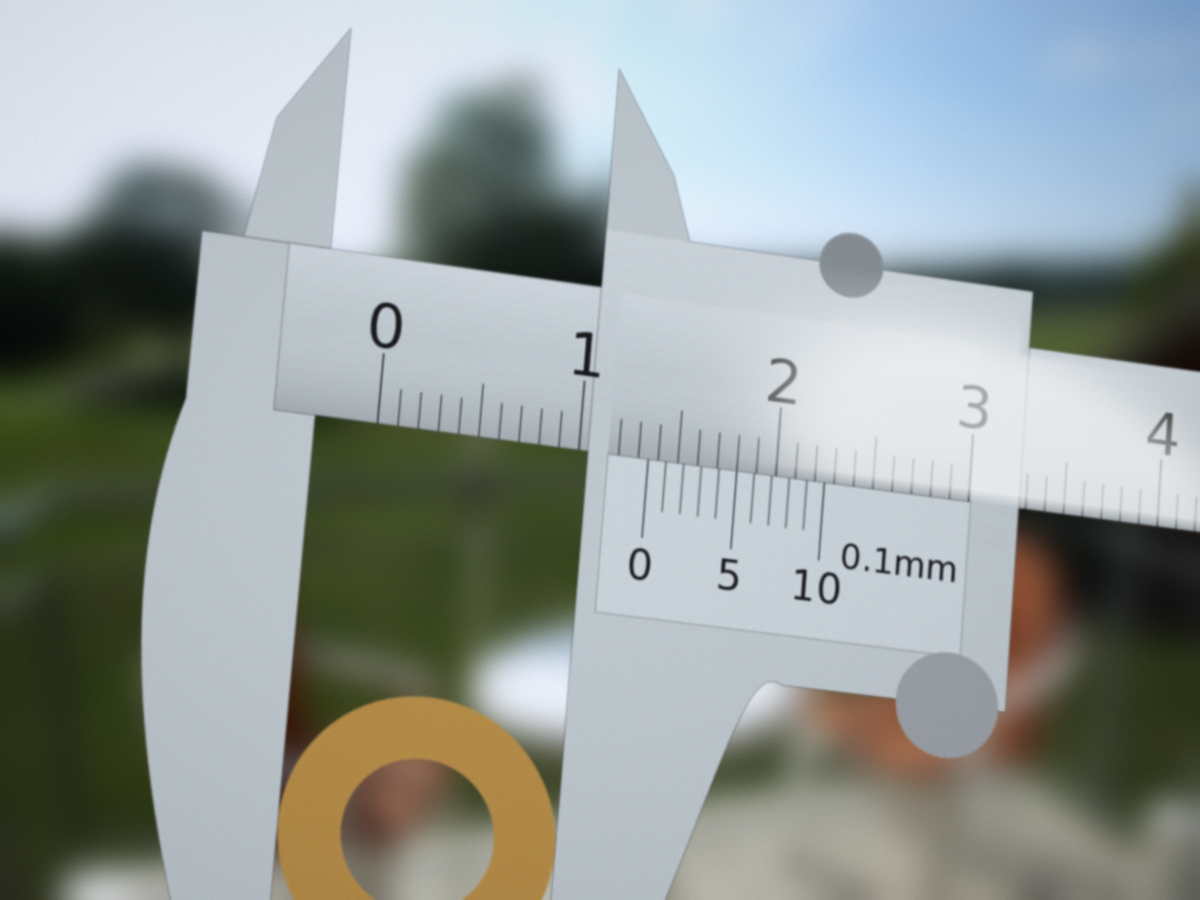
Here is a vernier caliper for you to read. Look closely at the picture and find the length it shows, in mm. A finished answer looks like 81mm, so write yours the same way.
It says 13.5mm
